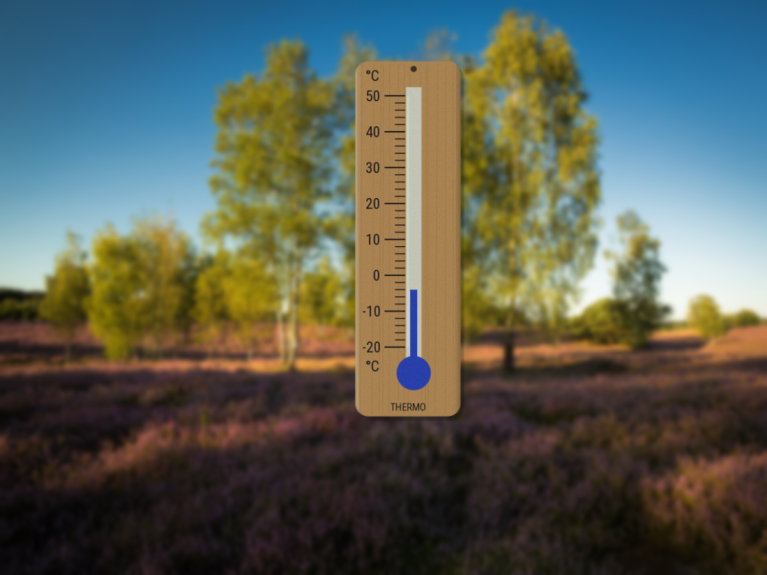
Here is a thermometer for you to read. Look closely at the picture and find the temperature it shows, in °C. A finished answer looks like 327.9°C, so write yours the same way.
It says -4°C
